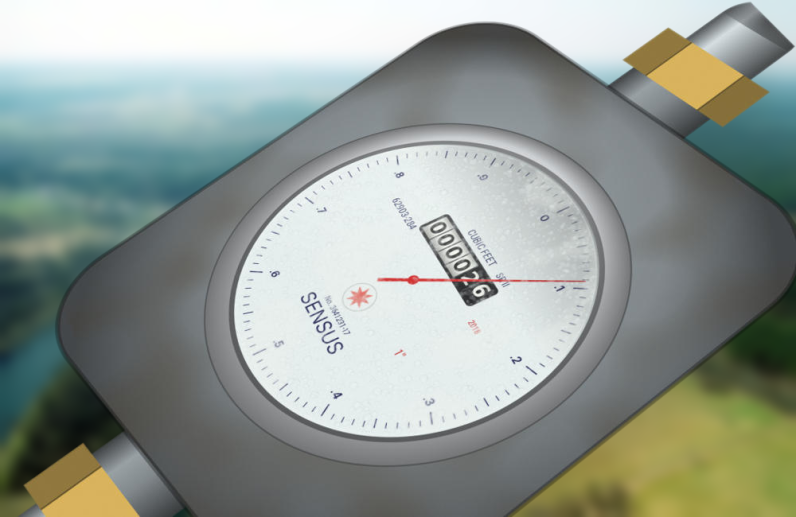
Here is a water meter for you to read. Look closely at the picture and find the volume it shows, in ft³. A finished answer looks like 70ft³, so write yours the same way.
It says 26.09ft³
